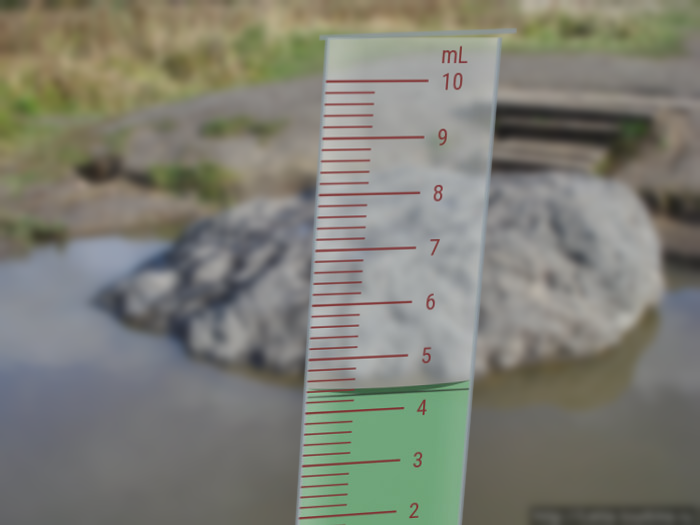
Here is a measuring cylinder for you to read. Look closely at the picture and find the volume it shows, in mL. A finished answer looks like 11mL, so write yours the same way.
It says 4.3mL
